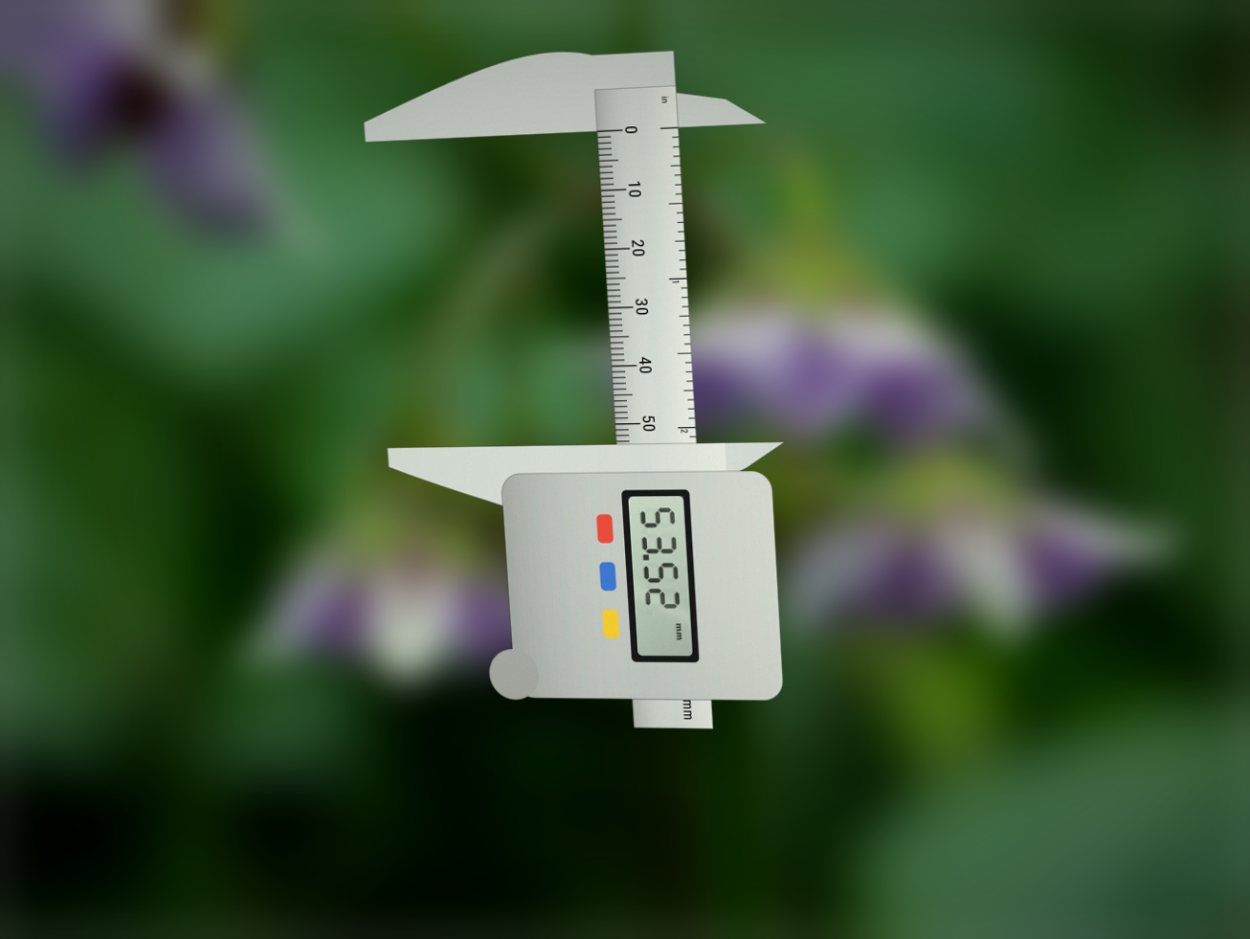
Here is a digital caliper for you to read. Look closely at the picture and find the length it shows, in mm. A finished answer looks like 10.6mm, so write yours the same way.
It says 53.52mm
